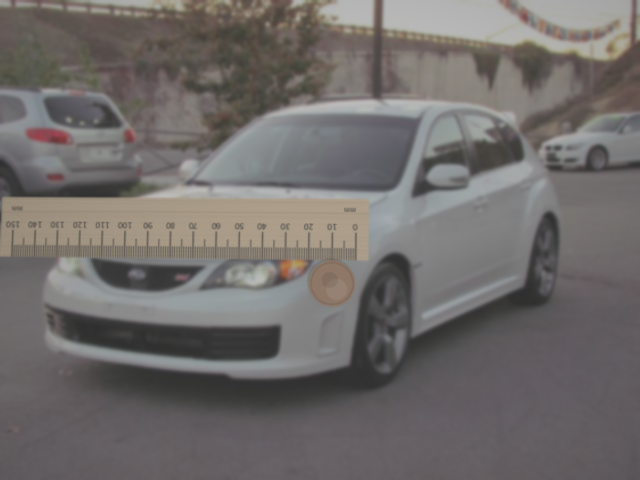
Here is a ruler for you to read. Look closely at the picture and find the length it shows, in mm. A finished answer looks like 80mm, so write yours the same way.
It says 20mm
